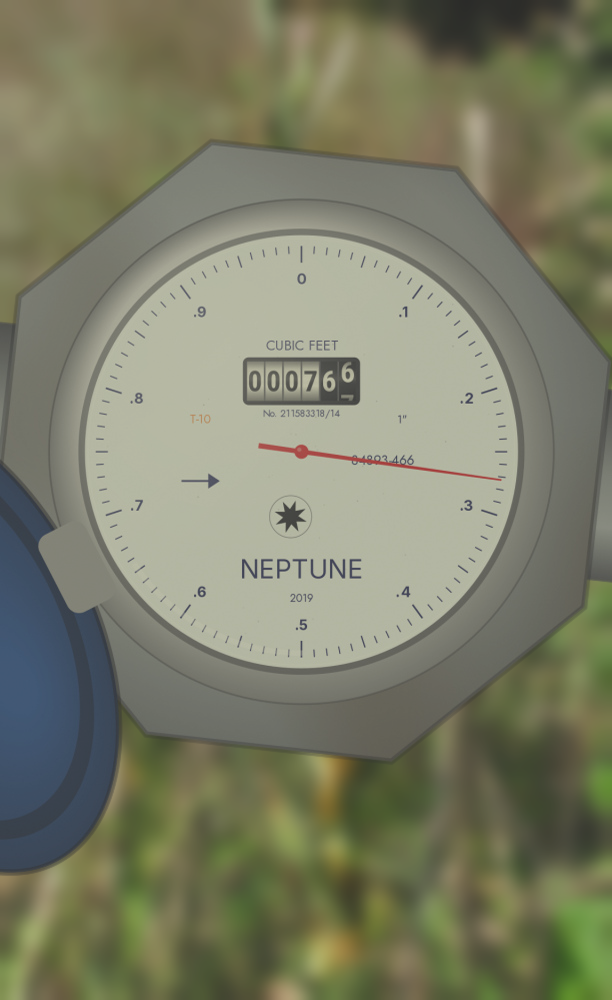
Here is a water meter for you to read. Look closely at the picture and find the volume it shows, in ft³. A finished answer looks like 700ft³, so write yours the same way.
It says 766.27ft³
